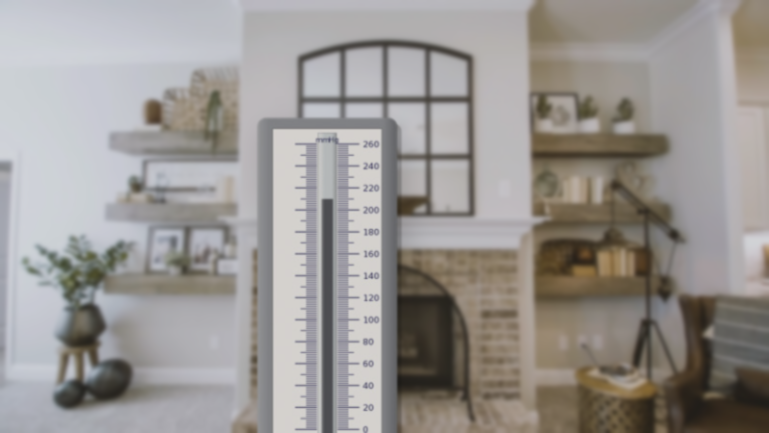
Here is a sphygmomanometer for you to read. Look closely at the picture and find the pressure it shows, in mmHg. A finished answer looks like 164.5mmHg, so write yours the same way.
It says 210mmHg
